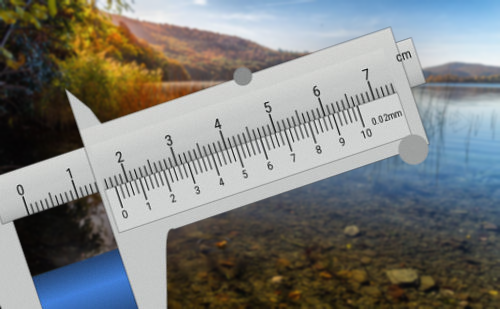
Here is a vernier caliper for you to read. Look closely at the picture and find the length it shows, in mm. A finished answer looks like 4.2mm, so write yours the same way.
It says 17.5mm
